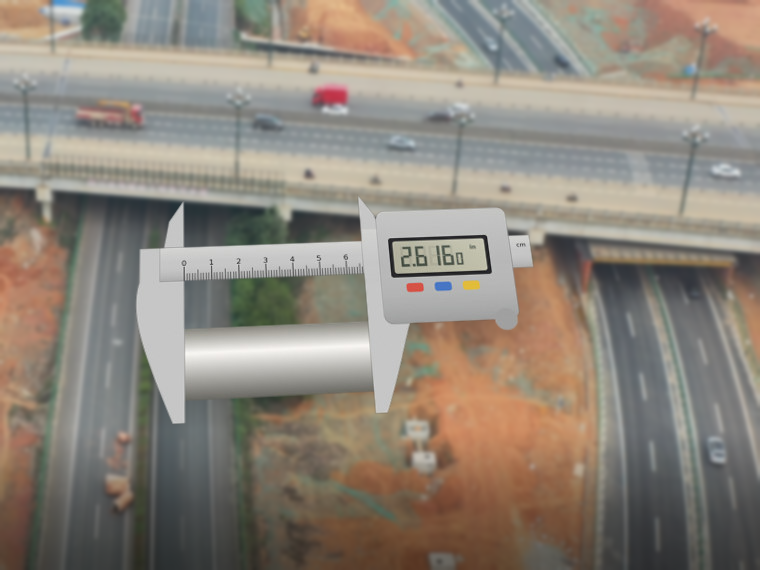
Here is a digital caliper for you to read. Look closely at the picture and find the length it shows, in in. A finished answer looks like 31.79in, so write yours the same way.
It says 2.6160in
